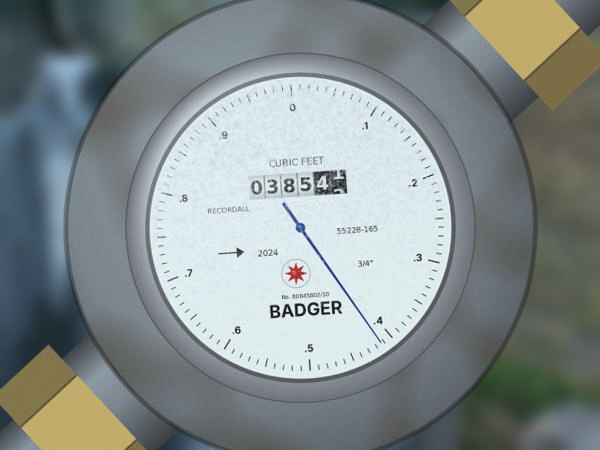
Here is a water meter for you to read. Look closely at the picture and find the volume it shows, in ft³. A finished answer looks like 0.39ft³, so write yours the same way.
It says 38541.41ft³
